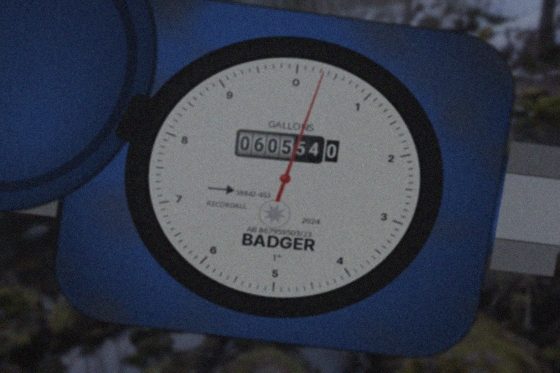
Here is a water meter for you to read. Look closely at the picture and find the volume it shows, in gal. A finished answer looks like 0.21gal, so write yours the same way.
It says 605540.3gal
